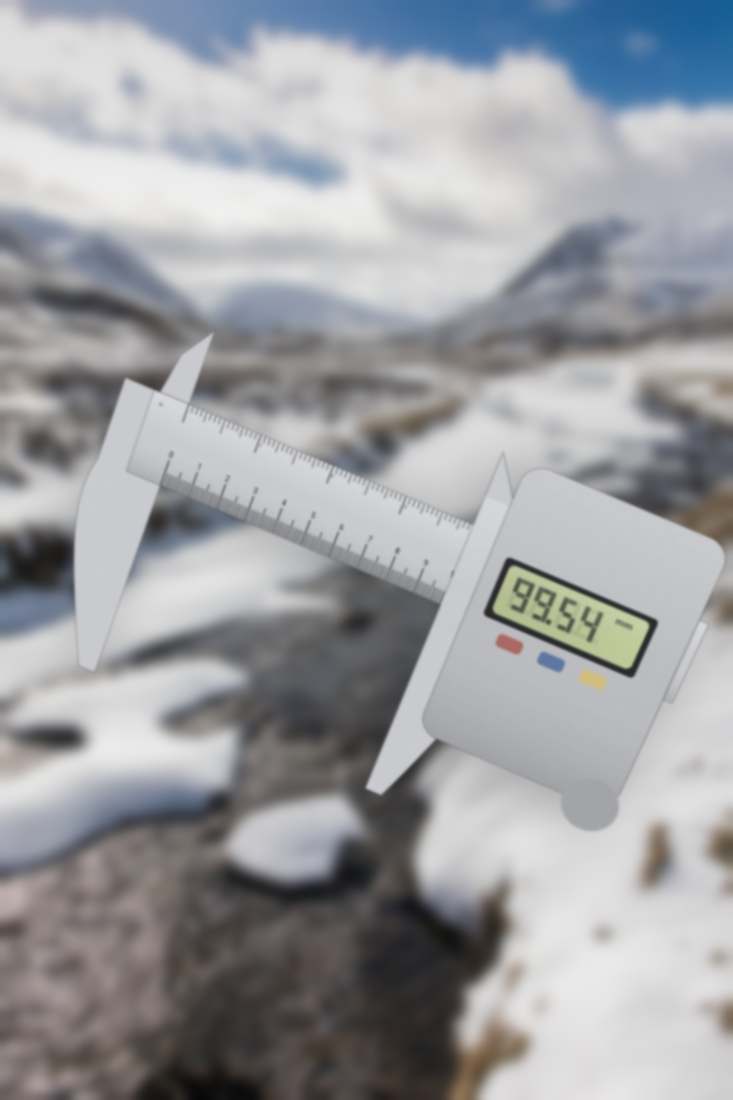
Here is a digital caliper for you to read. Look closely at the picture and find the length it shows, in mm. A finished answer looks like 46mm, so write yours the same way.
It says 99.54mm
